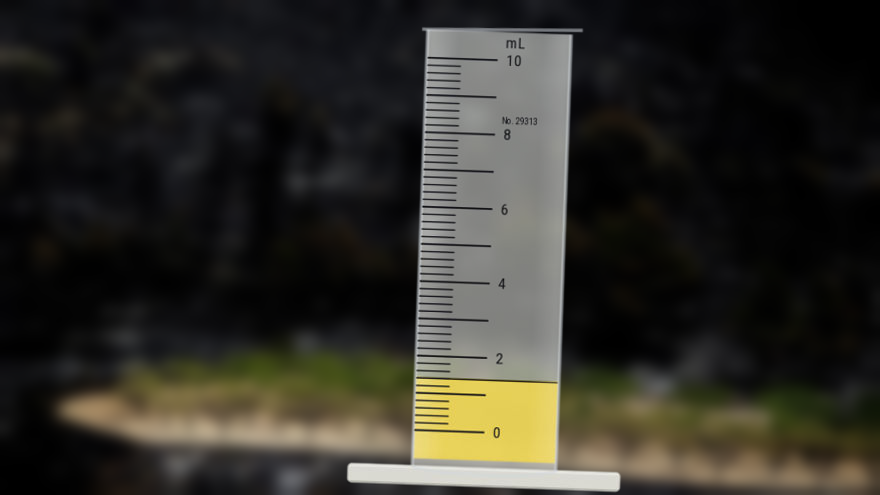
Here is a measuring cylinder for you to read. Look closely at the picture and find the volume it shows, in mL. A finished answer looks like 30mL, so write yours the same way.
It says 1.4mL
